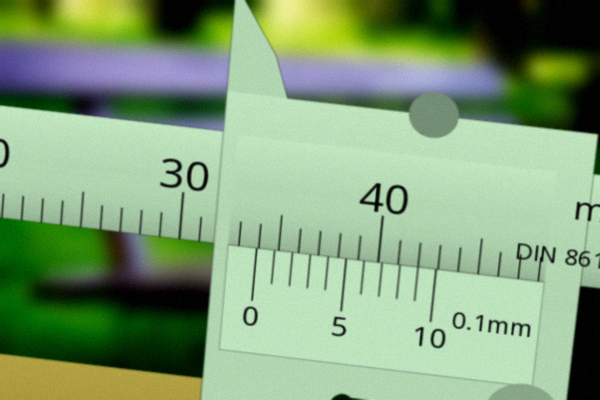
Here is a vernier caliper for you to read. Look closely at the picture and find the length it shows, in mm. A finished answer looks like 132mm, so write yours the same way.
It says 33.9mm
